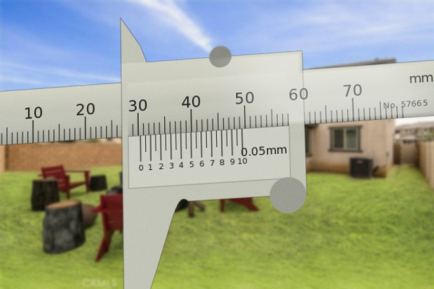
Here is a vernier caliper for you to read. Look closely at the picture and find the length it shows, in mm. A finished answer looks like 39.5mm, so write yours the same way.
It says 30.4mm
